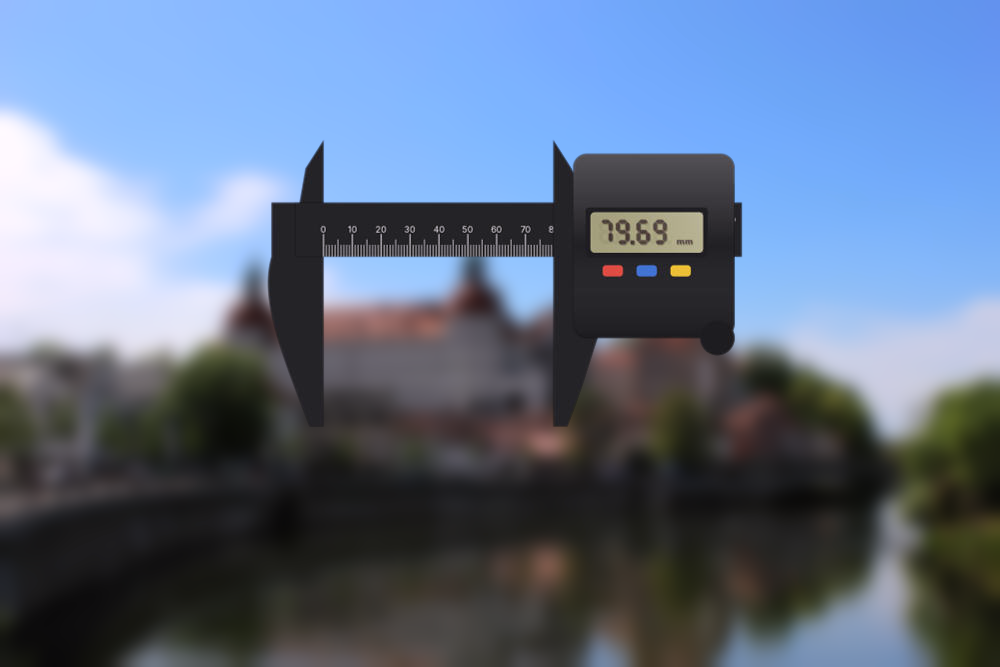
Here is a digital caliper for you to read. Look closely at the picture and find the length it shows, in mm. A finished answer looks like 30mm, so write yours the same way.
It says 79.69mm
